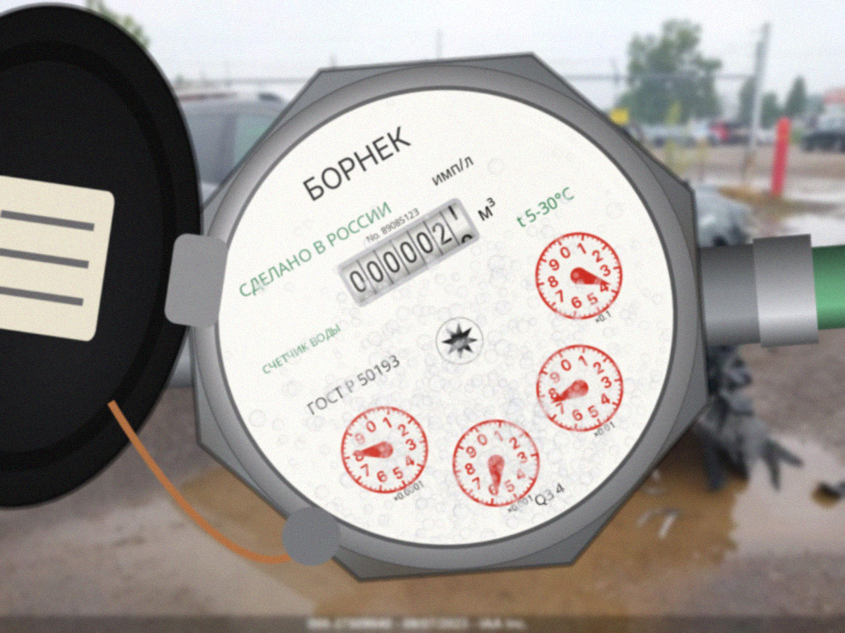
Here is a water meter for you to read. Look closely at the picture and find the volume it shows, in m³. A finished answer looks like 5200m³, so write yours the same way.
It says 21.3758m³
